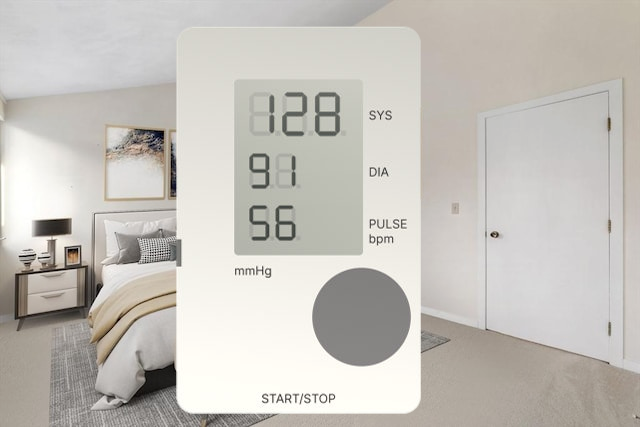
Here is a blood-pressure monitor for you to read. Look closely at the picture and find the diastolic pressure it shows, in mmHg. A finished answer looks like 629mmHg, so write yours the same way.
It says 91mmHg
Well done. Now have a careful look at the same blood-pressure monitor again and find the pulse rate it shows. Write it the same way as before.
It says 56bpm
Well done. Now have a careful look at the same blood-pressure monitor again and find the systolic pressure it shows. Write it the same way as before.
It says 128mmHg
